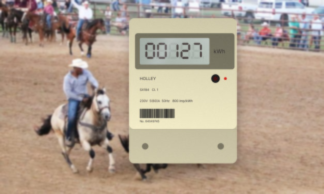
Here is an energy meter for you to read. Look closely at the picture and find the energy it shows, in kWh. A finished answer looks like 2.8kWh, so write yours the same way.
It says 127kWh
